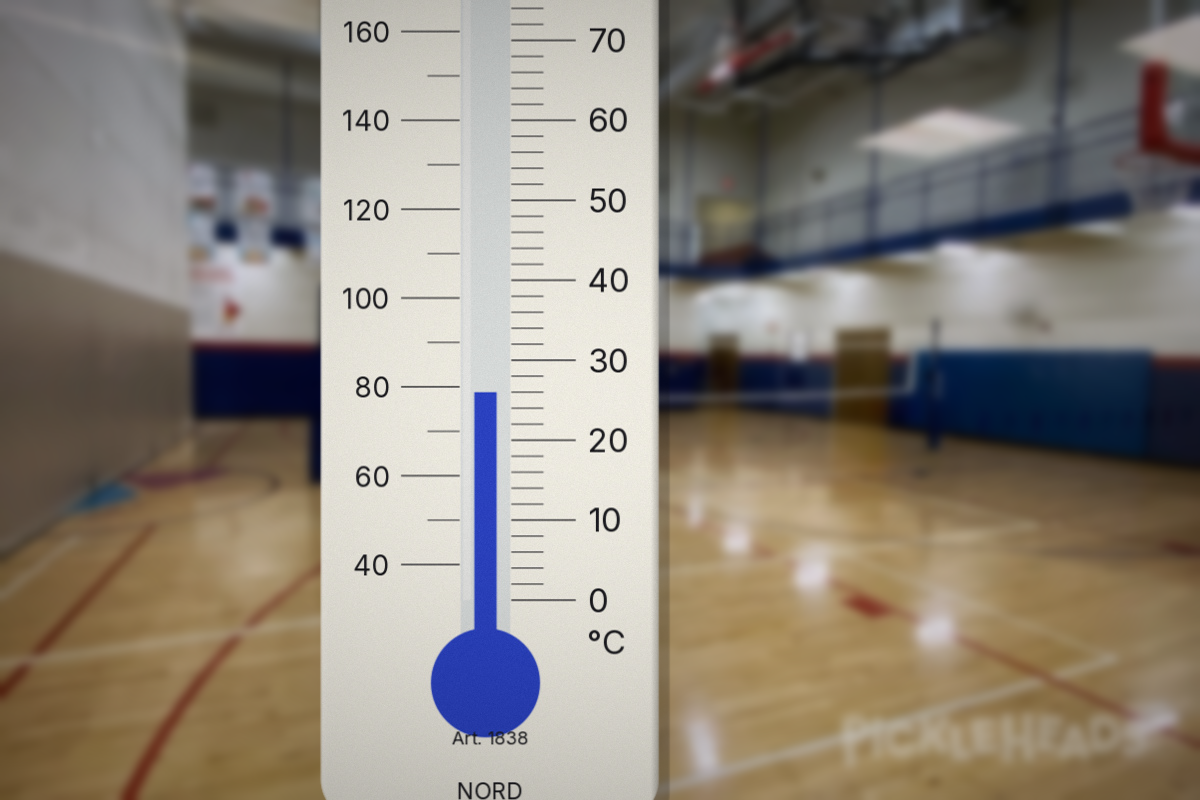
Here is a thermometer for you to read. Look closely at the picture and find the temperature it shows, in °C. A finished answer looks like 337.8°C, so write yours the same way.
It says 26°C
